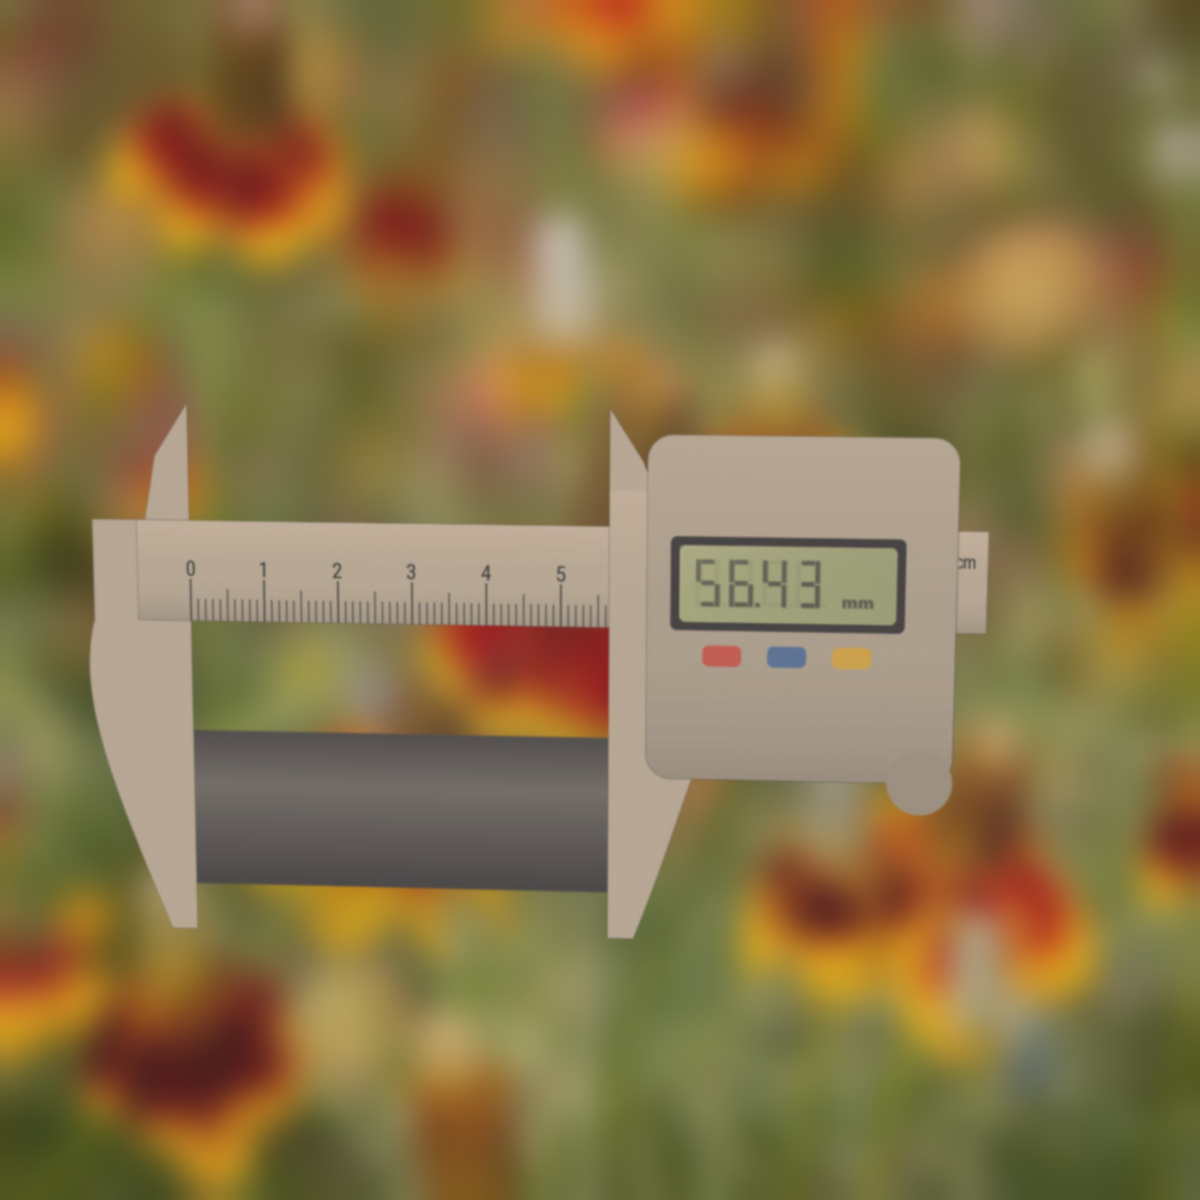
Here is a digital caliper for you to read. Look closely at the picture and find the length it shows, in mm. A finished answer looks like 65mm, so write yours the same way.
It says 56.43mm
